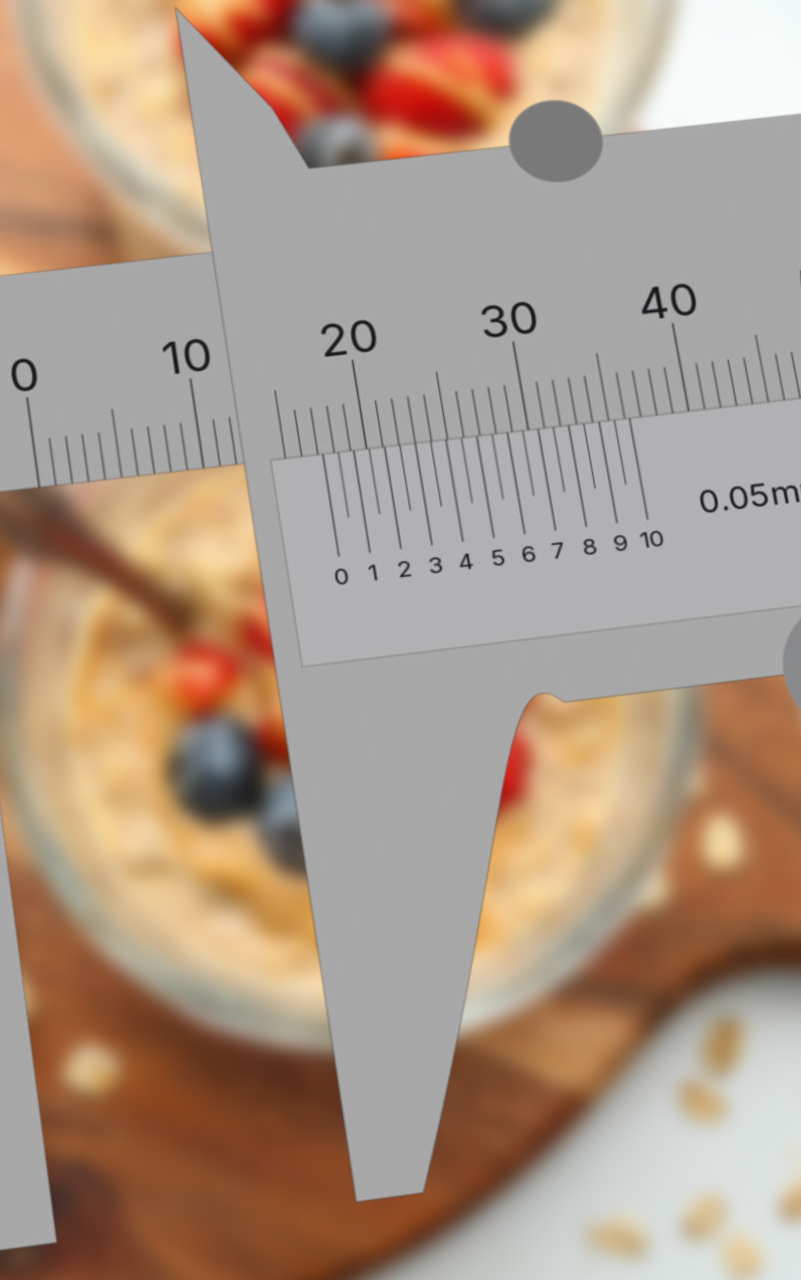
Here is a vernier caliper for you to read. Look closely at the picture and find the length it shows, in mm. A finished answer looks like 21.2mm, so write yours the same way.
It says 17.3mm
